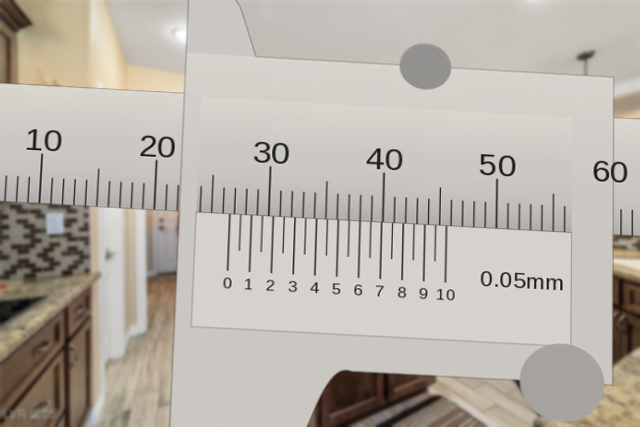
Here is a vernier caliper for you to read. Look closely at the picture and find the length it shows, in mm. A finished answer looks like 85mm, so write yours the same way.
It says 26.6mm
